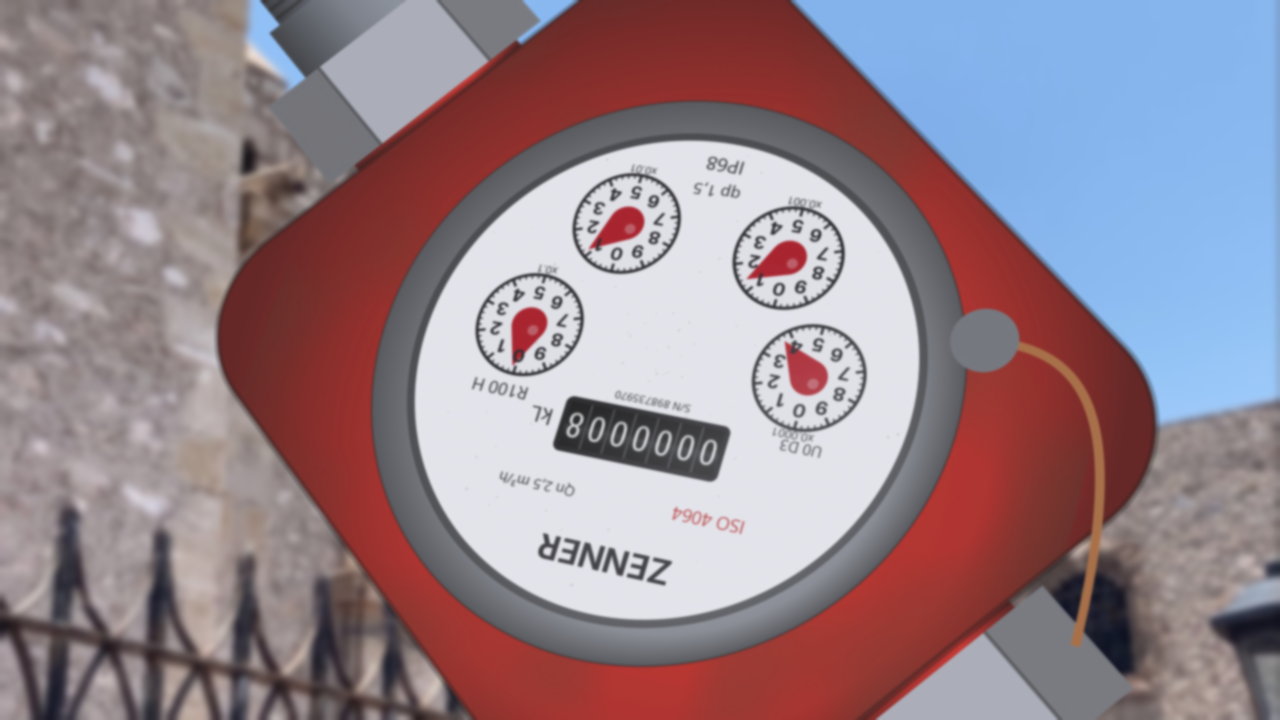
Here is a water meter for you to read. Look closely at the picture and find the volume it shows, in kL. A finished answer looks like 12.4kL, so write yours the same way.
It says 8.0113kL
